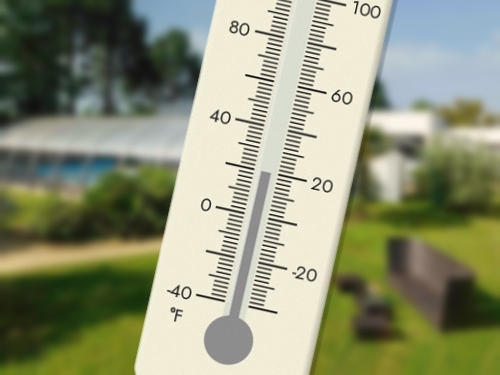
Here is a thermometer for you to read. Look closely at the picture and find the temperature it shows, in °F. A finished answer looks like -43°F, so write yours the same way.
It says 20°F
